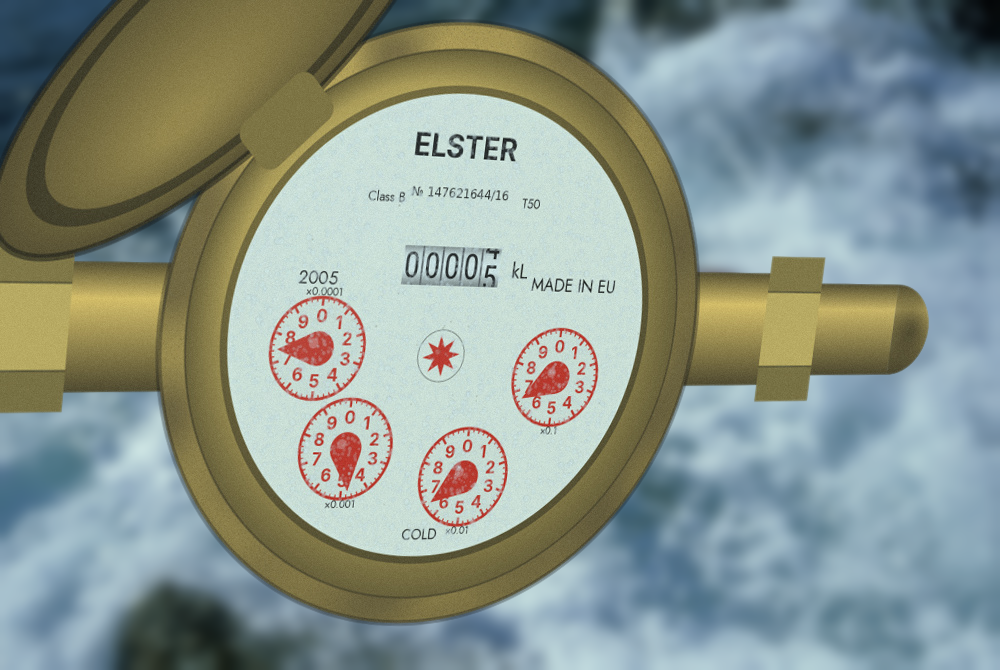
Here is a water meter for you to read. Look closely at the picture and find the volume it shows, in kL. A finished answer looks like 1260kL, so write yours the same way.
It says 4.6647kL
